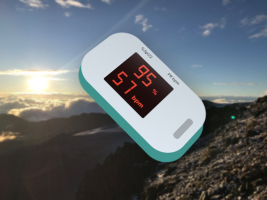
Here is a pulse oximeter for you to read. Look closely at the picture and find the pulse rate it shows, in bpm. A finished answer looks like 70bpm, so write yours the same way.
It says 57bpm
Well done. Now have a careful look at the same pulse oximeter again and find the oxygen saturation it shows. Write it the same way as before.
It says 95%
